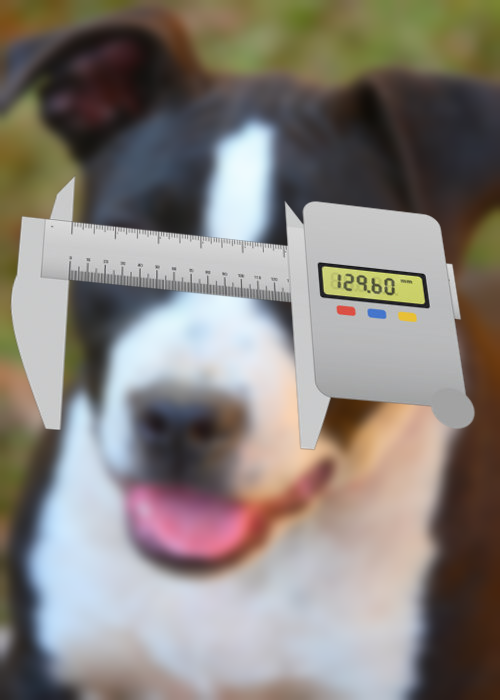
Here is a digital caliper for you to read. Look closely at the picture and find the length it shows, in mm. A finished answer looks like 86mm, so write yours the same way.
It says 129.60mm
